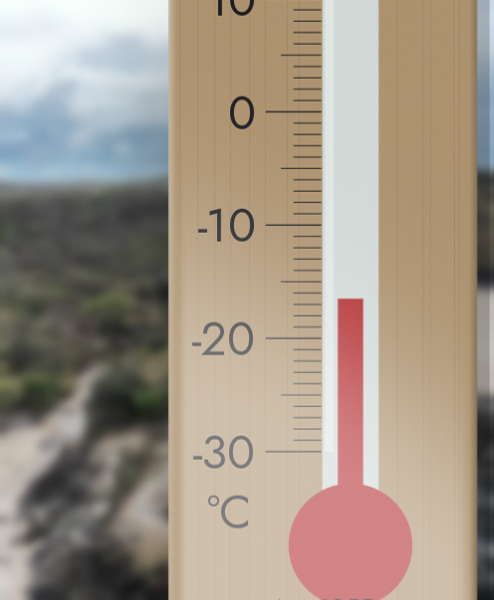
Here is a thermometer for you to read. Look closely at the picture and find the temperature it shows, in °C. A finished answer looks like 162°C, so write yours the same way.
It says -16.5°C
